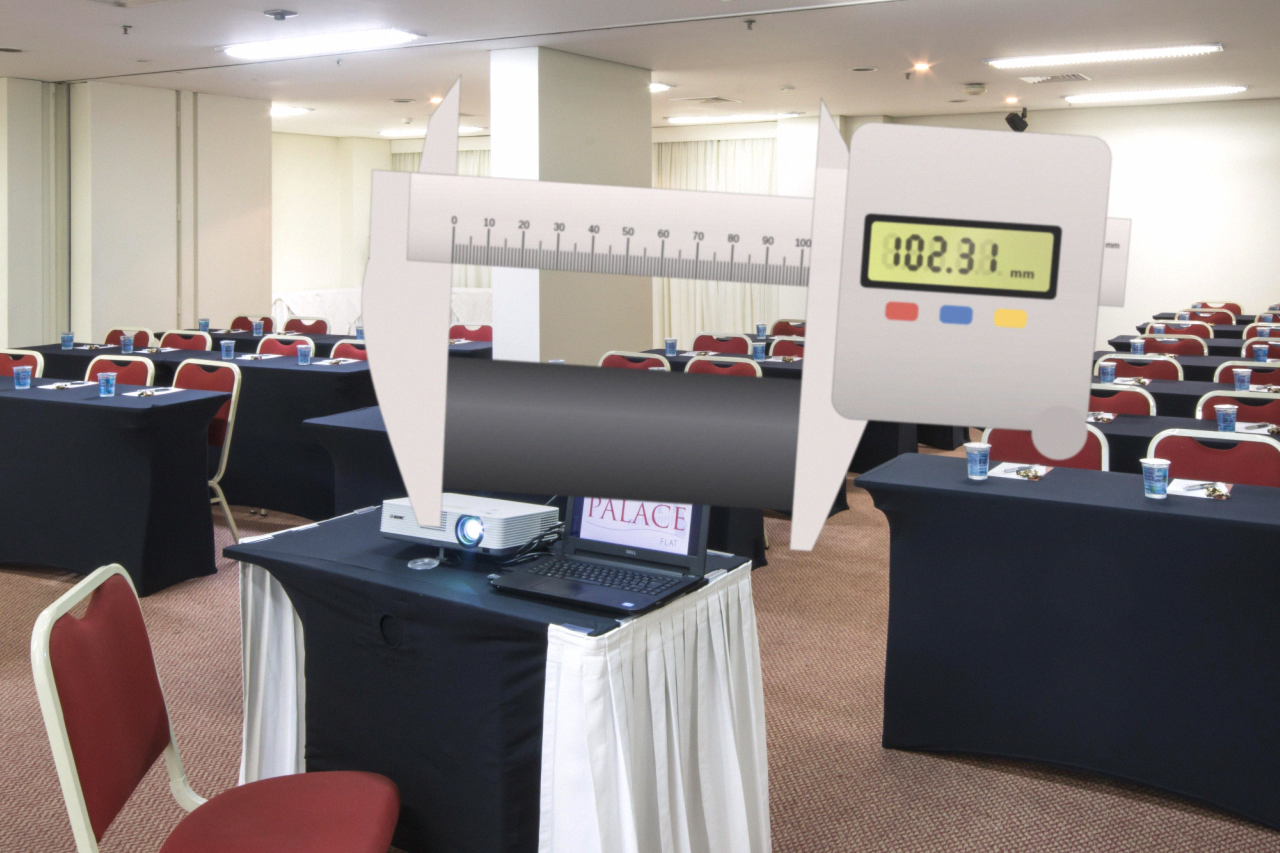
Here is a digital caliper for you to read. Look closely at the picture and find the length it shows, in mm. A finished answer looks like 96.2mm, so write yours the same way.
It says 102.31mm
